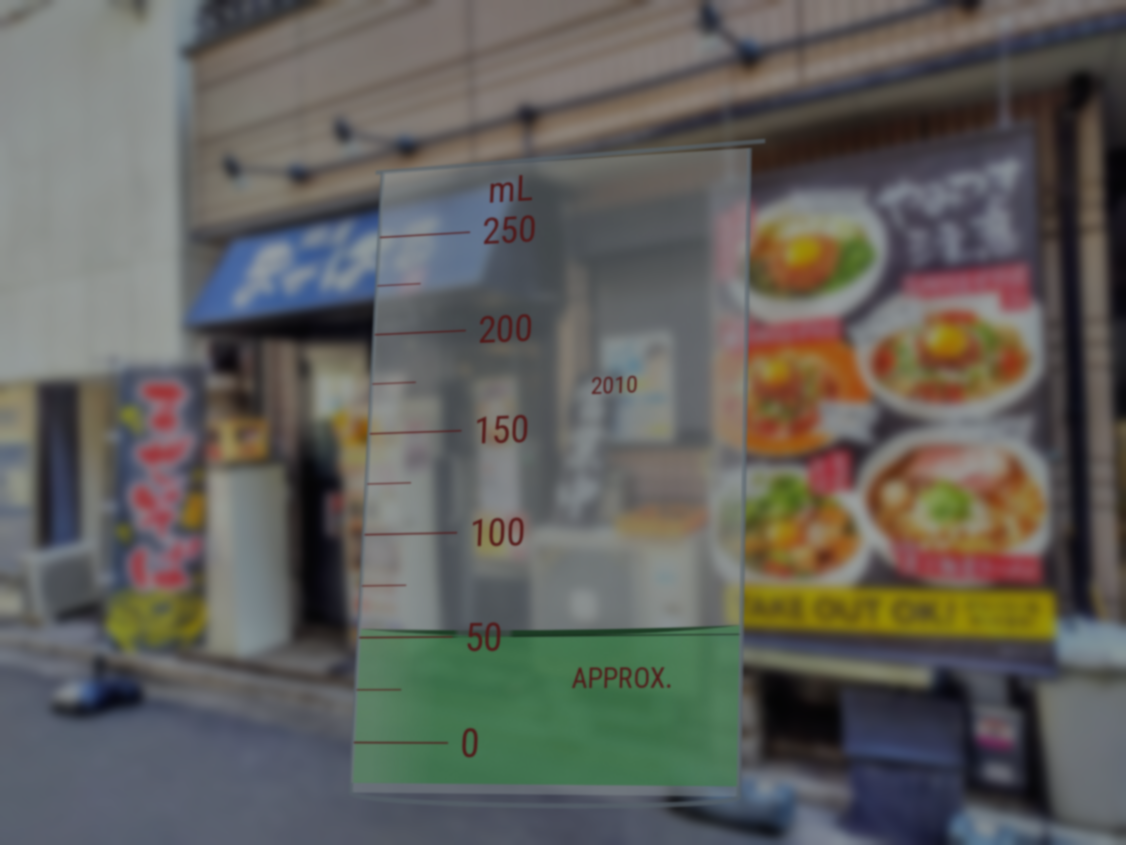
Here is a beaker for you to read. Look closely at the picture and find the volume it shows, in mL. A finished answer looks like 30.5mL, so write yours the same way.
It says 50mL
